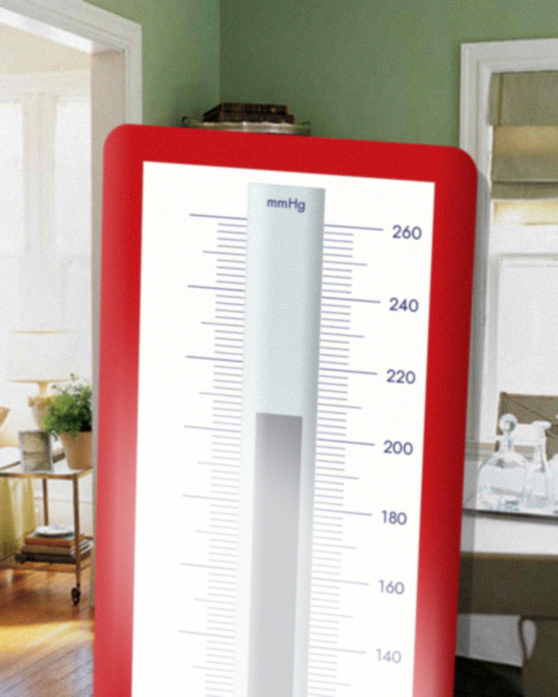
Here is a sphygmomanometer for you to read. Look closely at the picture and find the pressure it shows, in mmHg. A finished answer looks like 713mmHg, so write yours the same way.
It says 206mmHg
